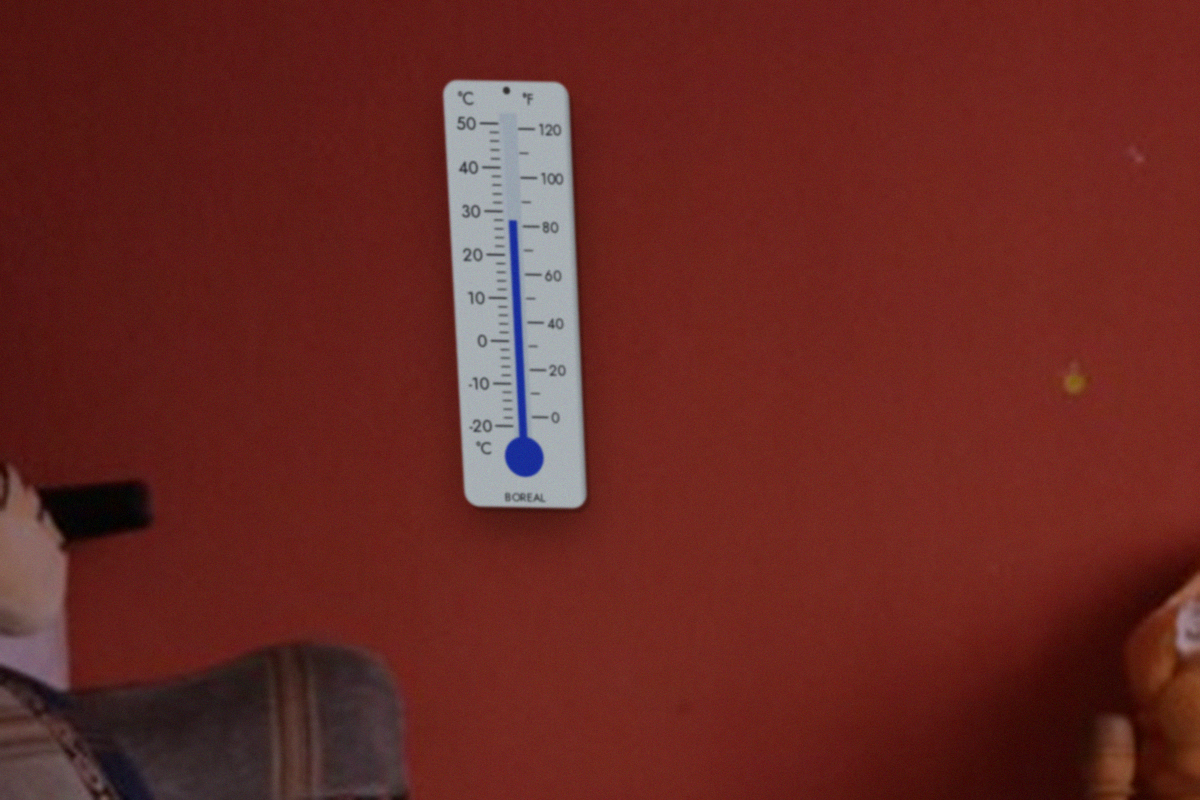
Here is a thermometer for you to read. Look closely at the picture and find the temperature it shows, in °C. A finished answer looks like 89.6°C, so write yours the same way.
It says 28°C
